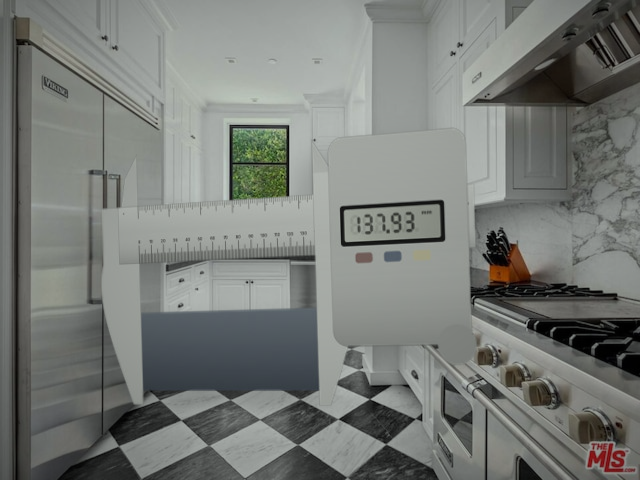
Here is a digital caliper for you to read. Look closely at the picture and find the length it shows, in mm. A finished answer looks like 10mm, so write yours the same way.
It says 137.93mm
